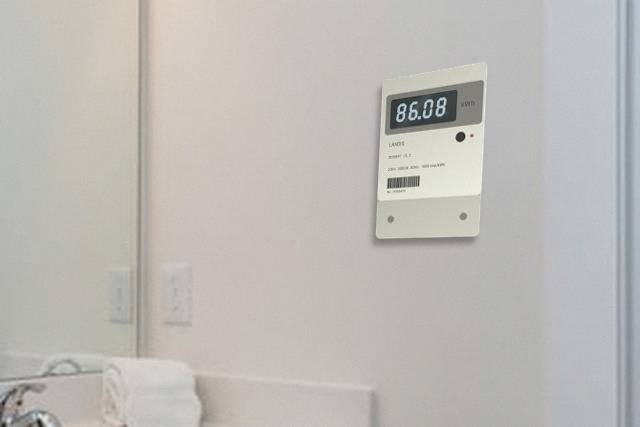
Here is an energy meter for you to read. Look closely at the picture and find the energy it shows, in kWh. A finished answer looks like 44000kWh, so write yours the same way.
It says 86.08kWh
